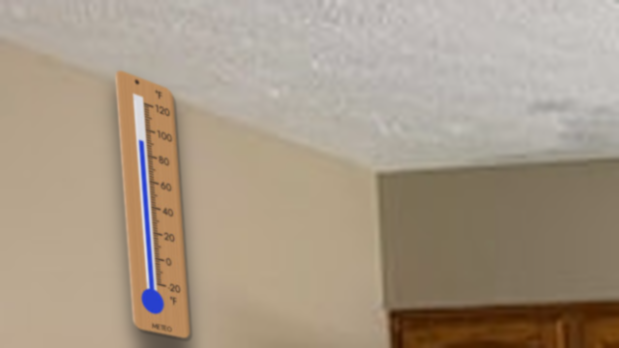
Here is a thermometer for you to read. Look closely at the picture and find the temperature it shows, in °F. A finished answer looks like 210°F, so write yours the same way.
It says 90°F
